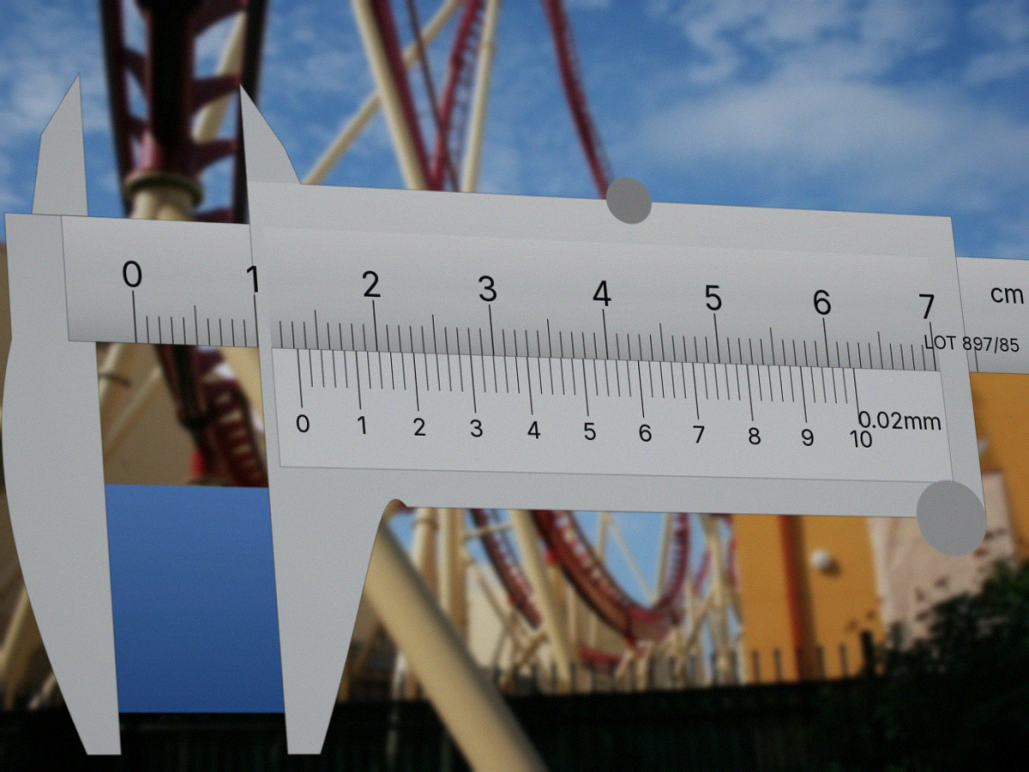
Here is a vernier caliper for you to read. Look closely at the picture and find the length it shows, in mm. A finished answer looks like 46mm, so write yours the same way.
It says 13.3mm
